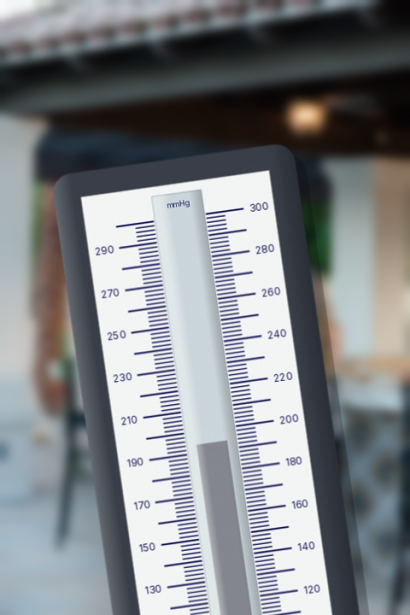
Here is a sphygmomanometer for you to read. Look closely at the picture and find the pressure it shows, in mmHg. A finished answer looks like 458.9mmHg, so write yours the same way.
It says 194mmHg
